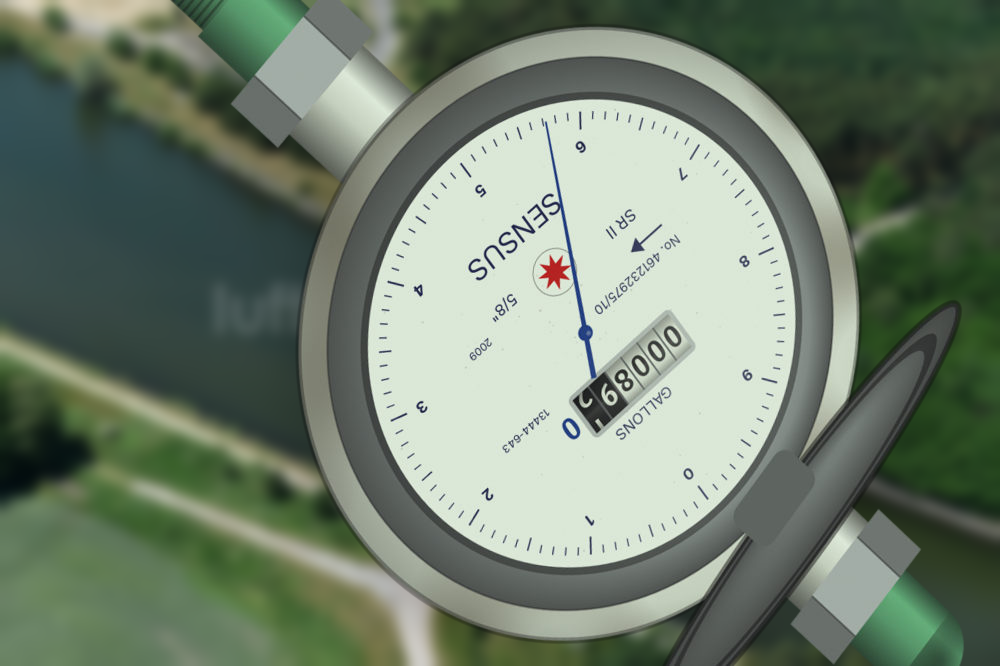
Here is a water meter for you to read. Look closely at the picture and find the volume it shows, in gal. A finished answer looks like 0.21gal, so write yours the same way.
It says 8915.7gal
